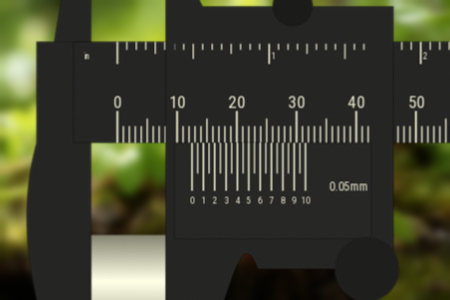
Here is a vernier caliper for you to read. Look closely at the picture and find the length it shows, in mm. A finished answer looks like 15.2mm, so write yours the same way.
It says 12.5mm
